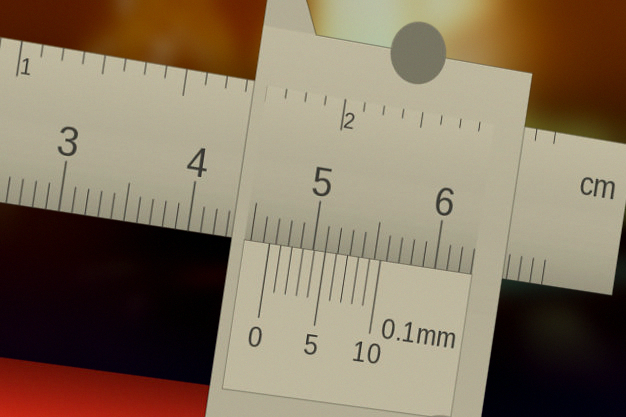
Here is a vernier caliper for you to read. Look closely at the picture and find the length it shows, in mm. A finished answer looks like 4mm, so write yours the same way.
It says 46.5mm
